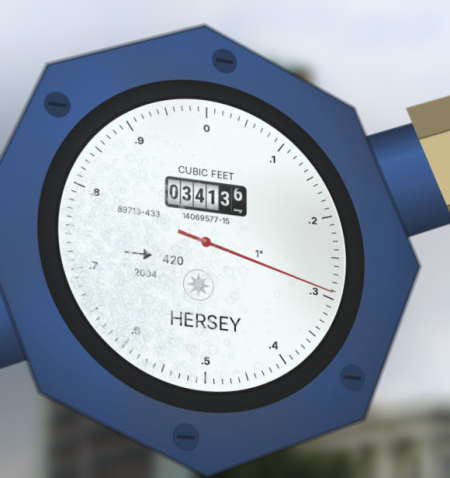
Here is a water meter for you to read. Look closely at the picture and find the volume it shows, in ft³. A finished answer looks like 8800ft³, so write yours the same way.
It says 34136.29ft³
